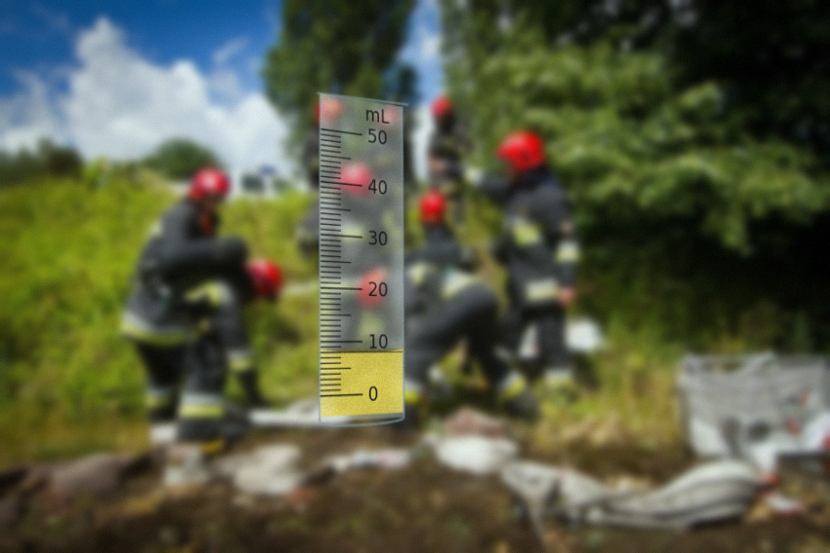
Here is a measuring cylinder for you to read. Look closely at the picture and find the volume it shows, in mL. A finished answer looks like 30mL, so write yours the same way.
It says 8mL
